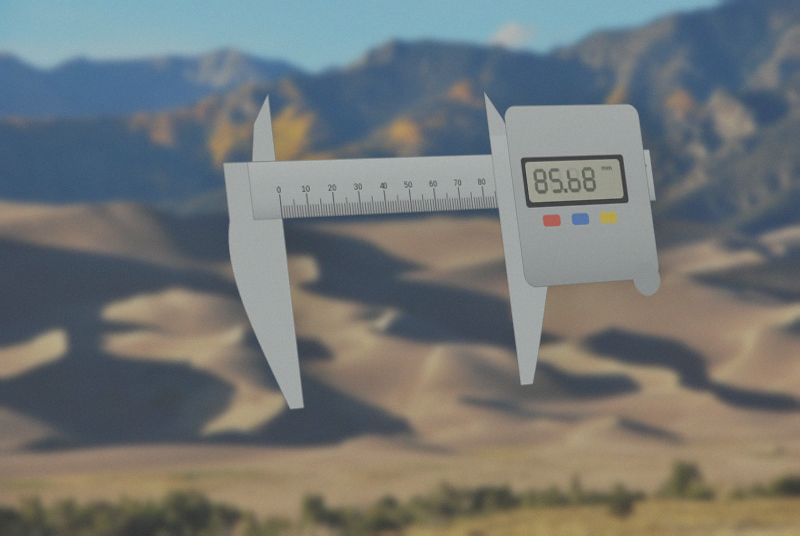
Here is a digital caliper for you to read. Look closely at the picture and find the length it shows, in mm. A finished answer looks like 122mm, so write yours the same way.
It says 85.68mm
